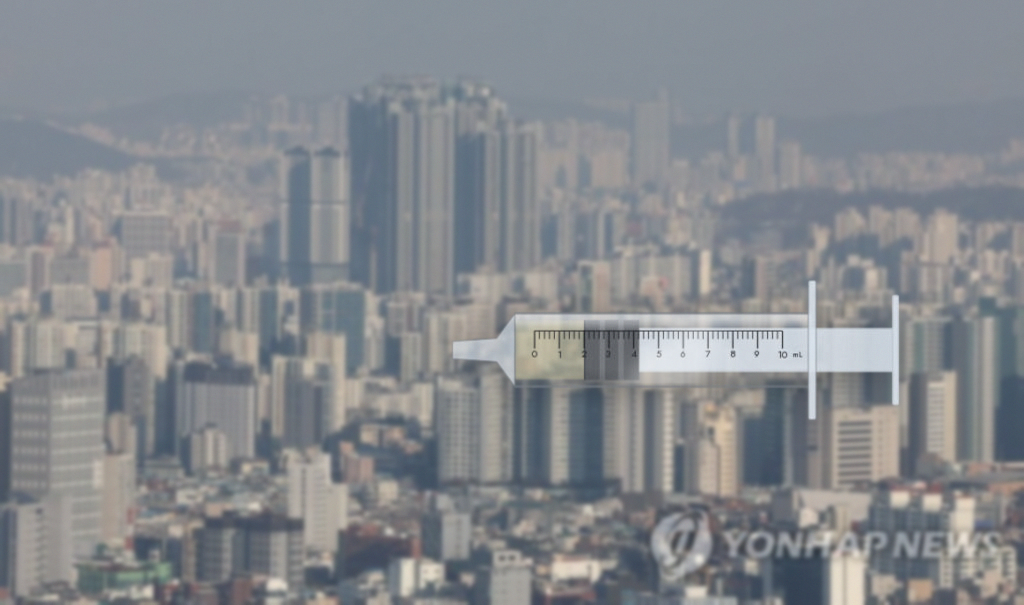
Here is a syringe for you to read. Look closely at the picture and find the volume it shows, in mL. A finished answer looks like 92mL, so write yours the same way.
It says 2mL
